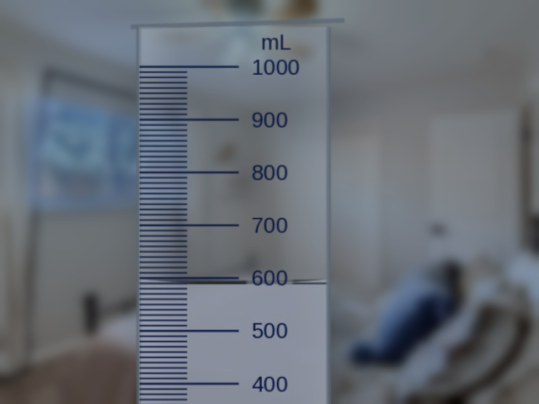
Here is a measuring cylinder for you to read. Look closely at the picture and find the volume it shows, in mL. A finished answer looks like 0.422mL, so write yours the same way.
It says 590mL
